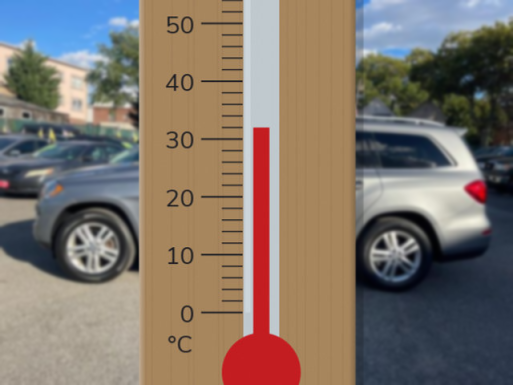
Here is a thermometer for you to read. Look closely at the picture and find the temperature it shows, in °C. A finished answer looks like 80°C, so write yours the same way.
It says 32°C
